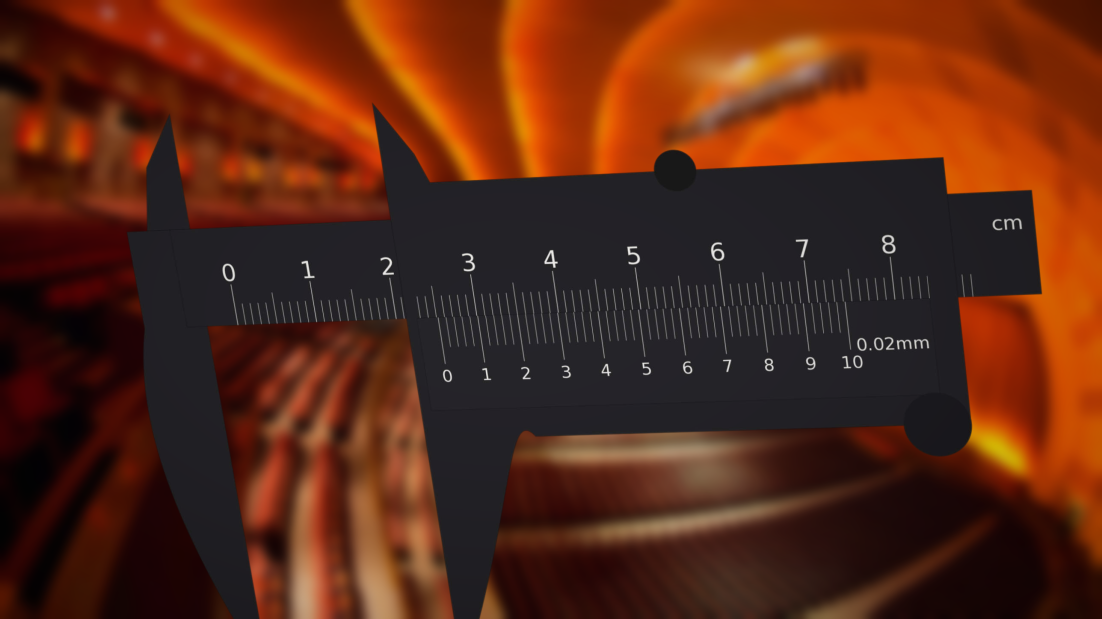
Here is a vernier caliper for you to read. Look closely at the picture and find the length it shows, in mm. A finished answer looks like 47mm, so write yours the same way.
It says 25.2mm
